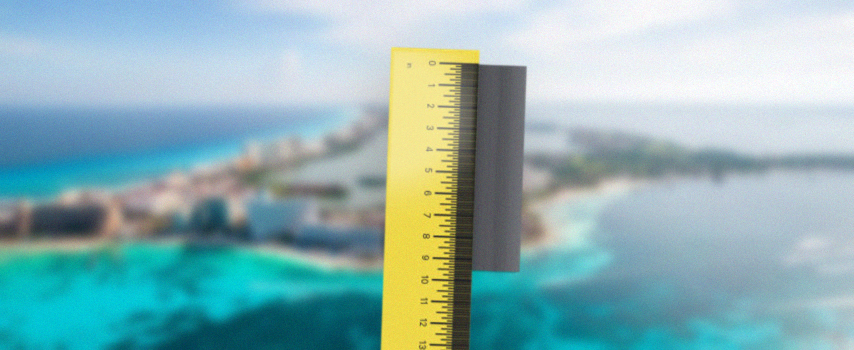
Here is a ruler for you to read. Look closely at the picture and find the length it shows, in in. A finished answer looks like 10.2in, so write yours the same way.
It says 9.5in
